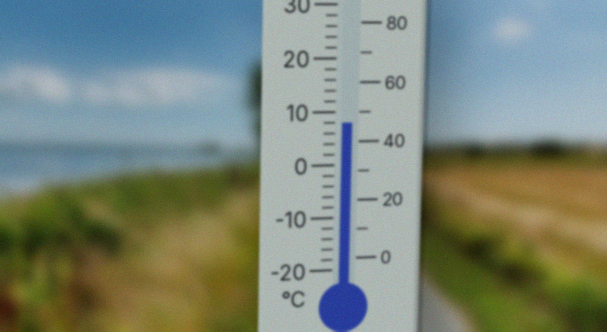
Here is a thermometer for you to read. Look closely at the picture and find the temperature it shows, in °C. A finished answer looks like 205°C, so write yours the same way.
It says 8°C
